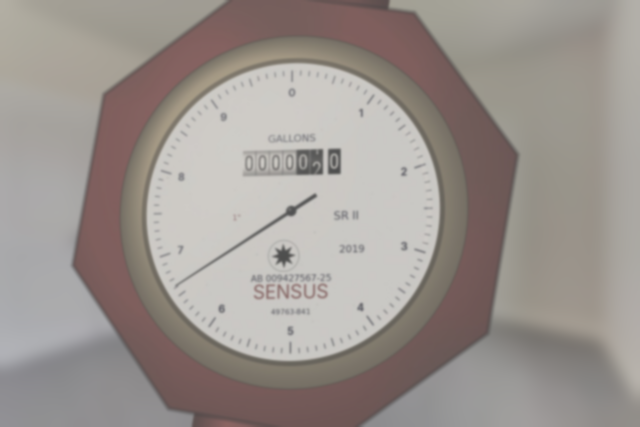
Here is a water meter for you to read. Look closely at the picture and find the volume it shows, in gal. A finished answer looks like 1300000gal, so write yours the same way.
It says 16.6gal
